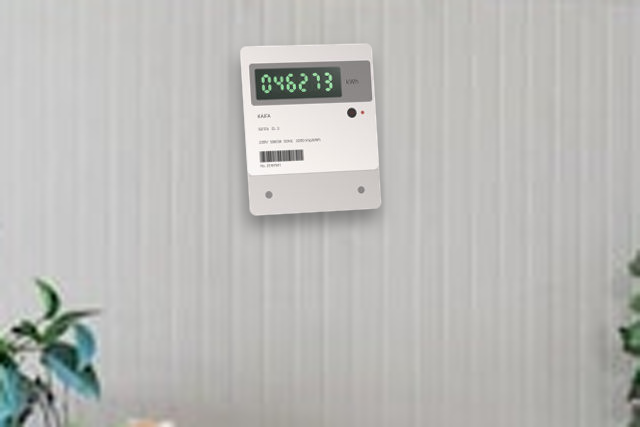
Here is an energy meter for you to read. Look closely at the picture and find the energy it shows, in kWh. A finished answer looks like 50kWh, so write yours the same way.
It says 46273kWh
